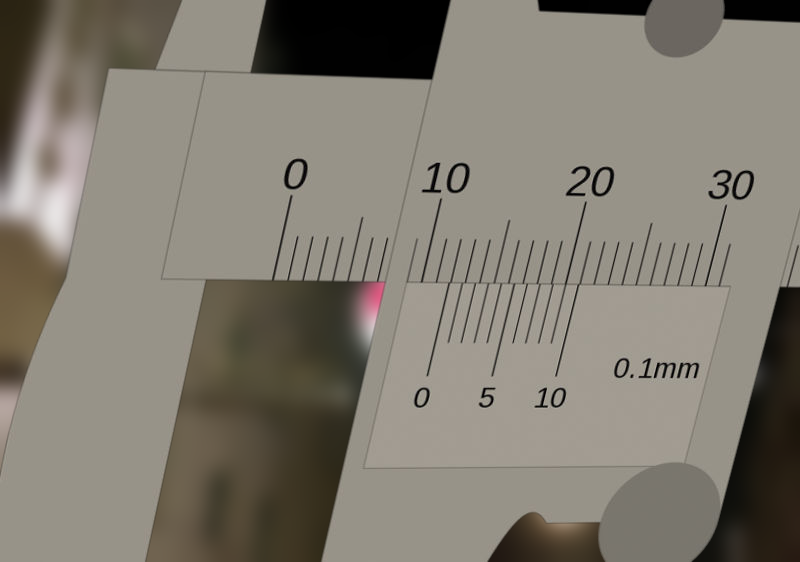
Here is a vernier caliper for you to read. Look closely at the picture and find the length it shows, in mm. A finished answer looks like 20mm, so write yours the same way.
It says 11.9mm
